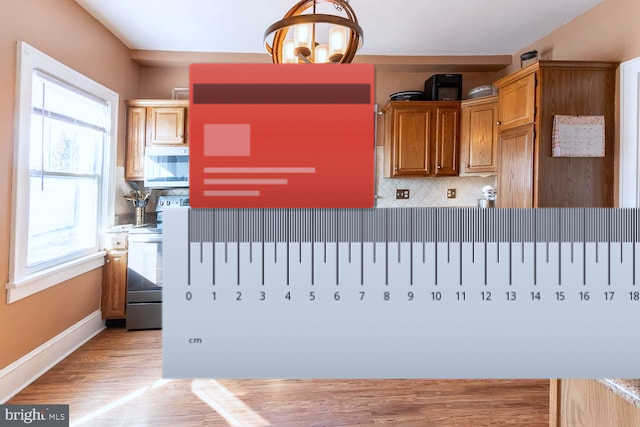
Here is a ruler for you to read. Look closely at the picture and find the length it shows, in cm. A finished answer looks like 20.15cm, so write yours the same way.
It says 7.5cm
